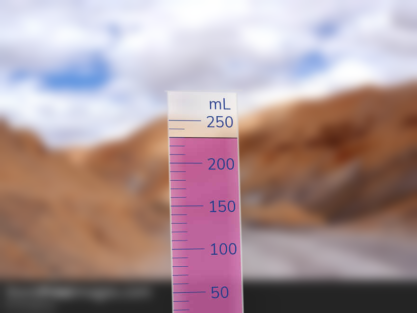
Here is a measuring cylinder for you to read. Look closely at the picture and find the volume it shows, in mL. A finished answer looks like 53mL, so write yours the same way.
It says 230mL
